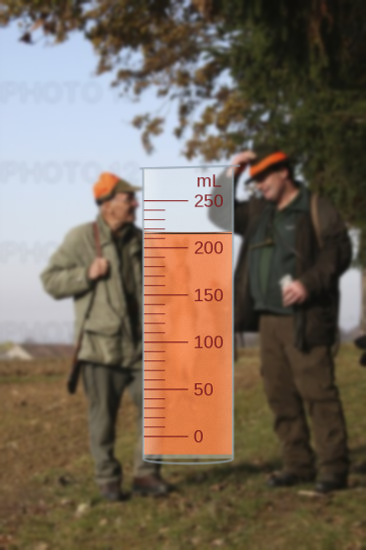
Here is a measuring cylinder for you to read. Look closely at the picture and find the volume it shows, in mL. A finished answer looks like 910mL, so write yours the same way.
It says 215mL
